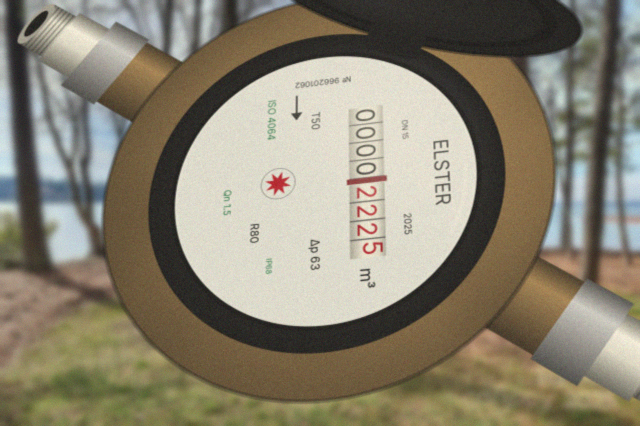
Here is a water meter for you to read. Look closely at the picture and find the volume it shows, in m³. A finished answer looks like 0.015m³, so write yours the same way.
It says 0.2225m³
